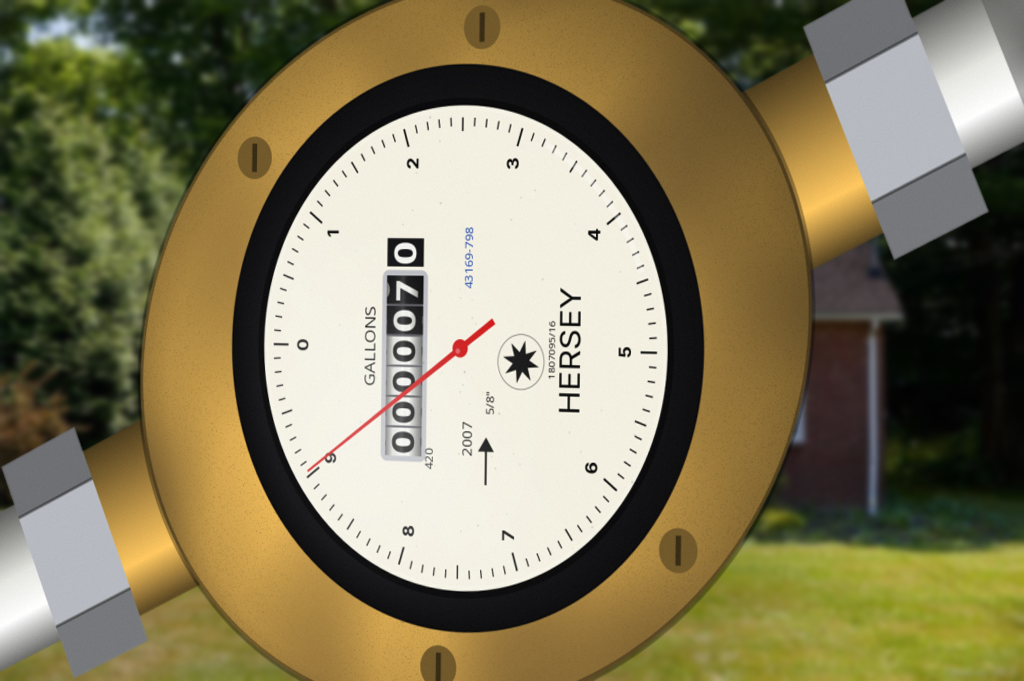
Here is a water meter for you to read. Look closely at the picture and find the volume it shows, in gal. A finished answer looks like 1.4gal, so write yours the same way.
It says 69.0gal
